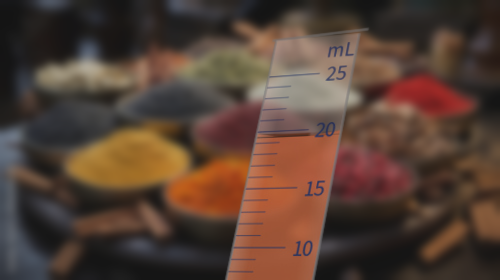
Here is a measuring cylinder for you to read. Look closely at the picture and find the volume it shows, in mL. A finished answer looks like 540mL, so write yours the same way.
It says 19.5mL
